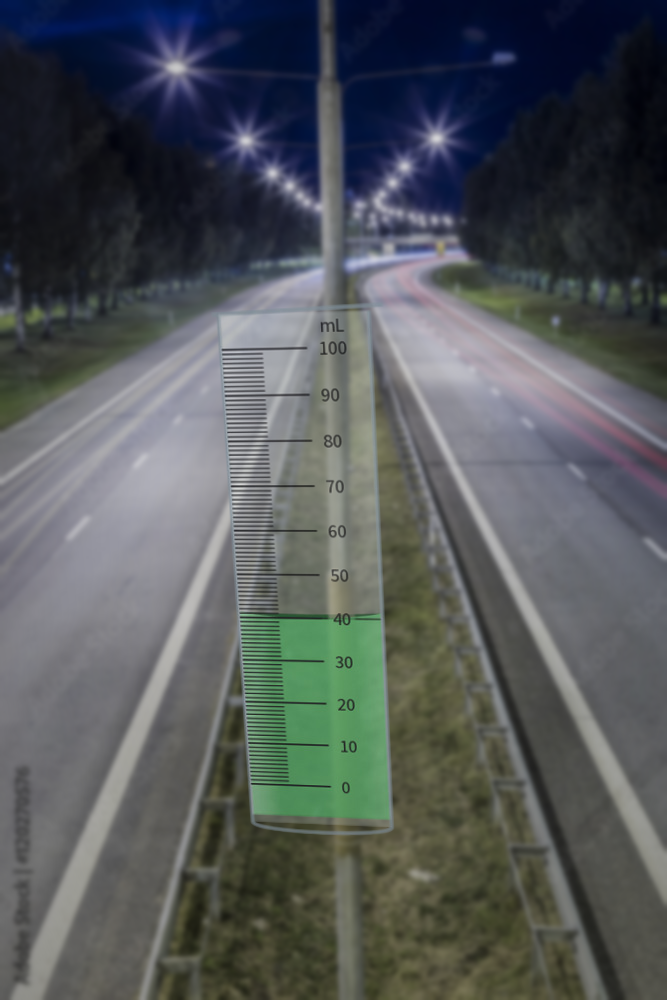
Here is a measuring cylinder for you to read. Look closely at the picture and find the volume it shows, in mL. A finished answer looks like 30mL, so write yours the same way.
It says 40mL
